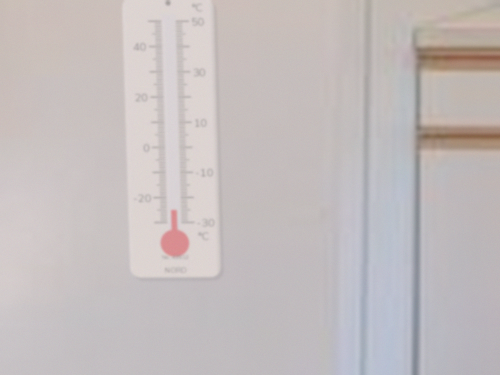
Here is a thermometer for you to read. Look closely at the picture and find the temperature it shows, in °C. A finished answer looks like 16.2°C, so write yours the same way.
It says -25°C
